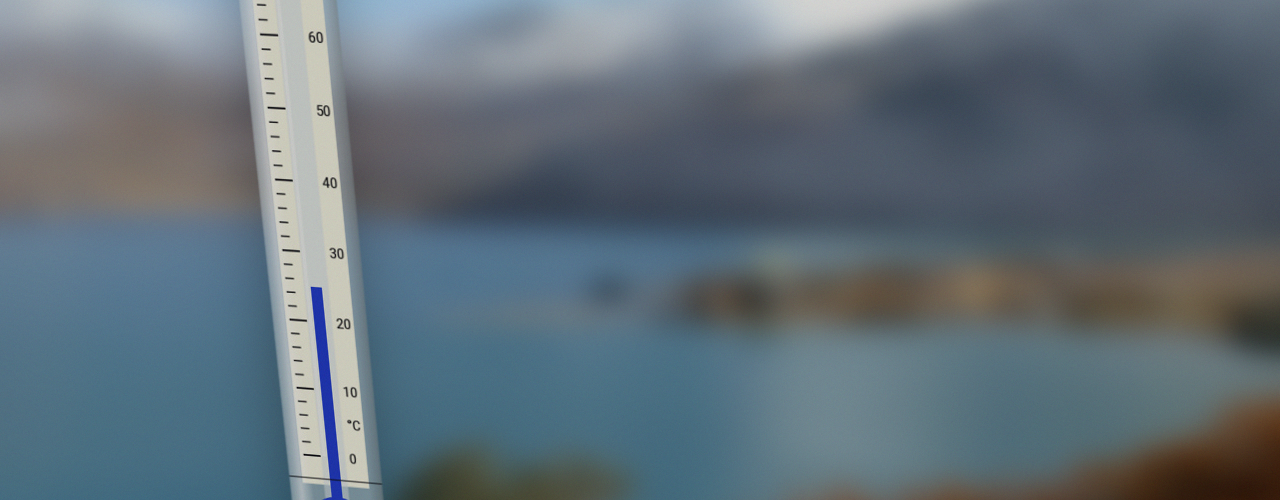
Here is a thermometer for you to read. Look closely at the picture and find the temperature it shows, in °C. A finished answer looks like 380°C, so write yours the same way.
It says 25°C
